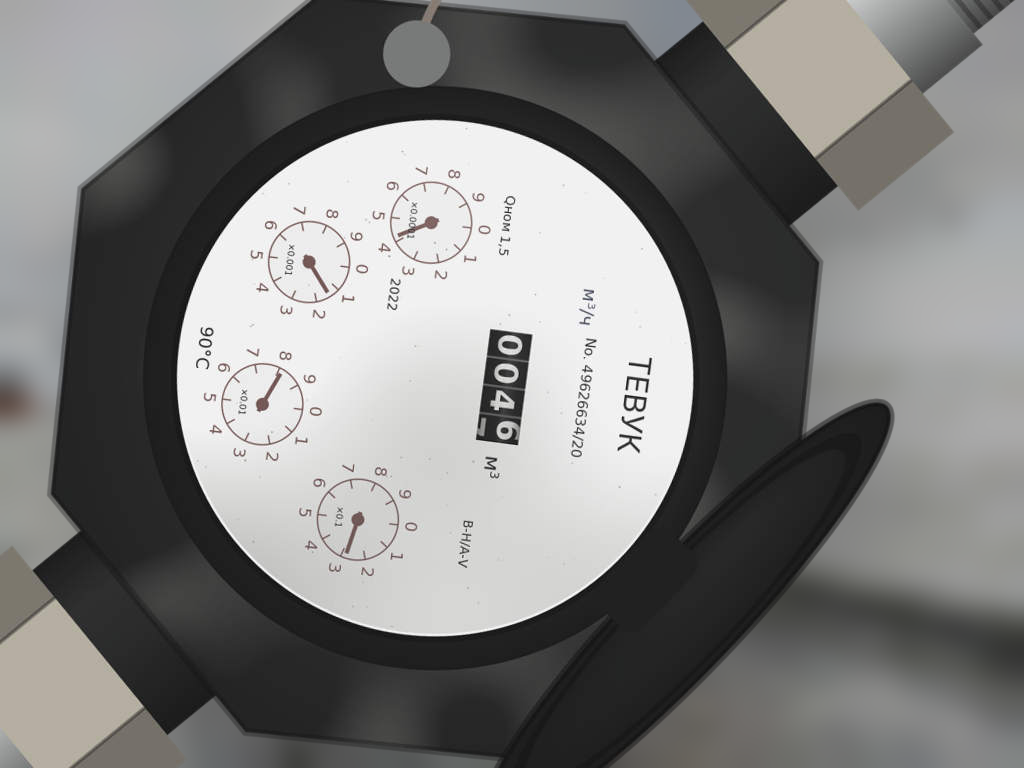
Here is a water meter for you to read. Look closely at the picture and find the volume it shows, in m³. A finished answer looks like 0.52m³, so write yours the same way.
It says 46.2814m³
